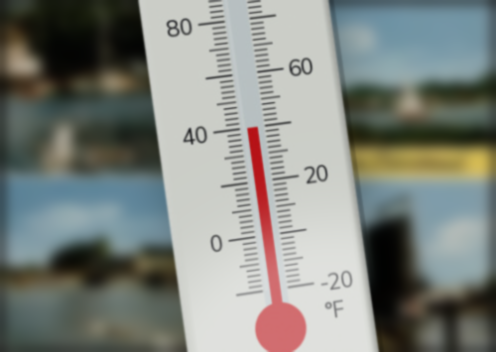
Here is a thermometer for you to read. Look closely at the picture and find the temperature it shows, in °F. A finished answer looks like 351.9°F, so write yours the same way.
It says 40°F
